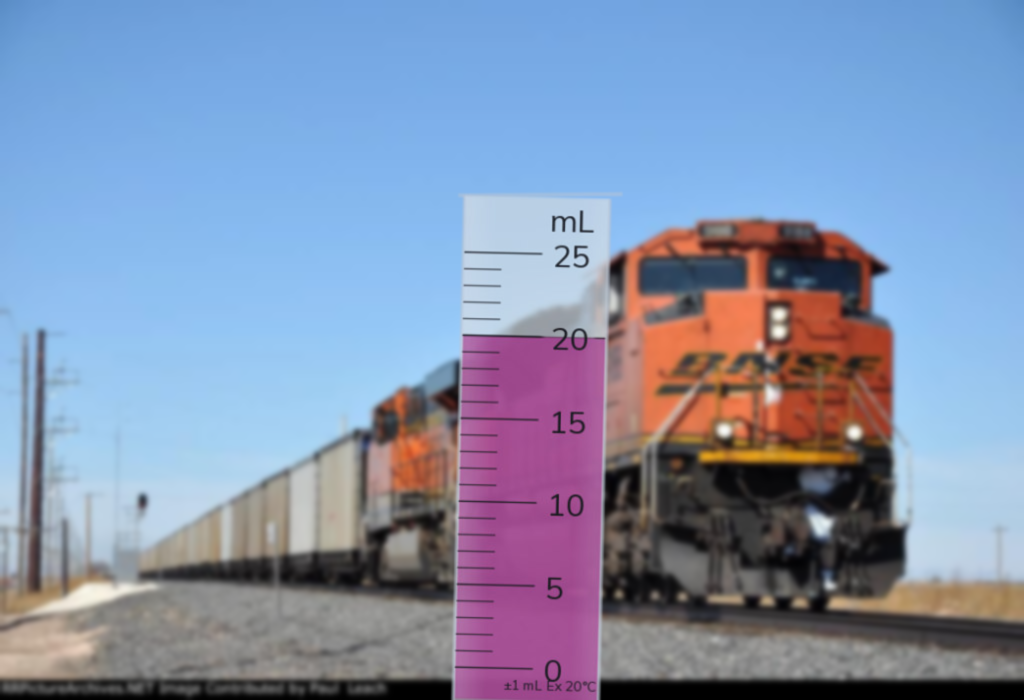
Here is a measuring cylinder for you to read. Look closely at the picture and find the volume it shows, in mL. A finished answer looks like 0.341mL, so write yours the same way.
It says 20mL
